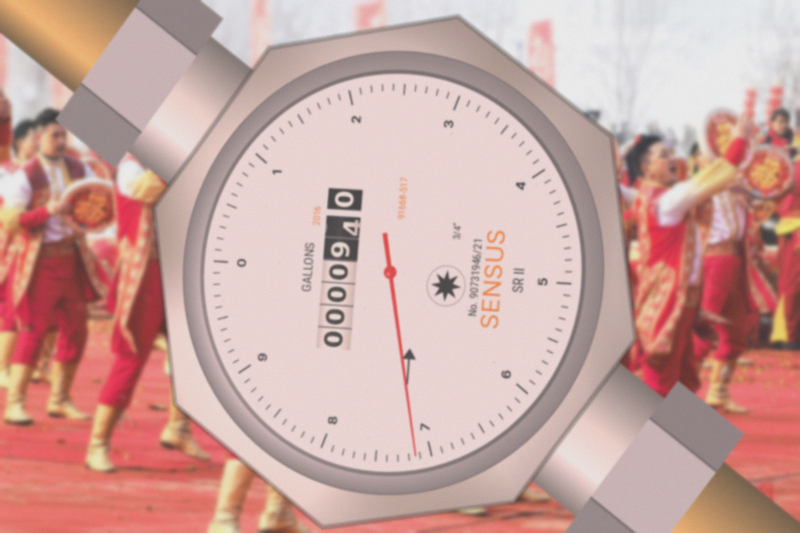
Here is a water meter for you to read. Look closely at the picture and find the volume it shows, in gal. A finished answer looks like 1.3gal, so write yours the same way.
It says 937.1gal
